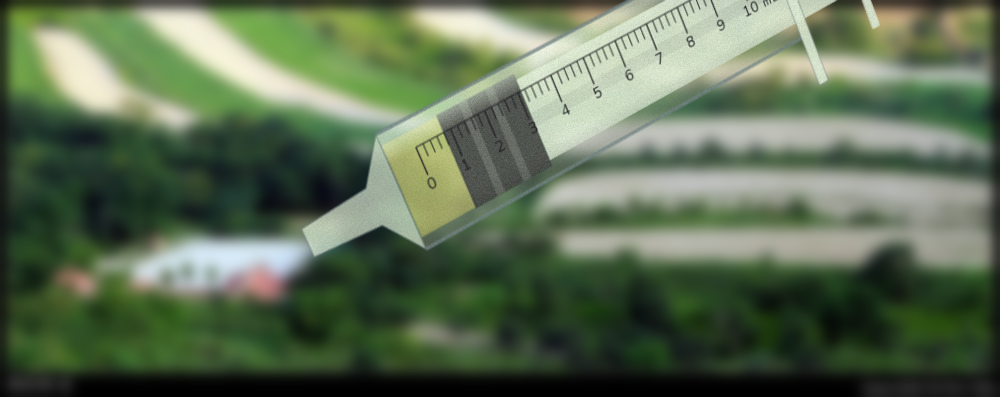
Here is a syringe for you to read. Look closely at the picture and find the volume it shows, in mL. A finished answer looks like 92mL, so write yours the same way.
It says 0.8mL
